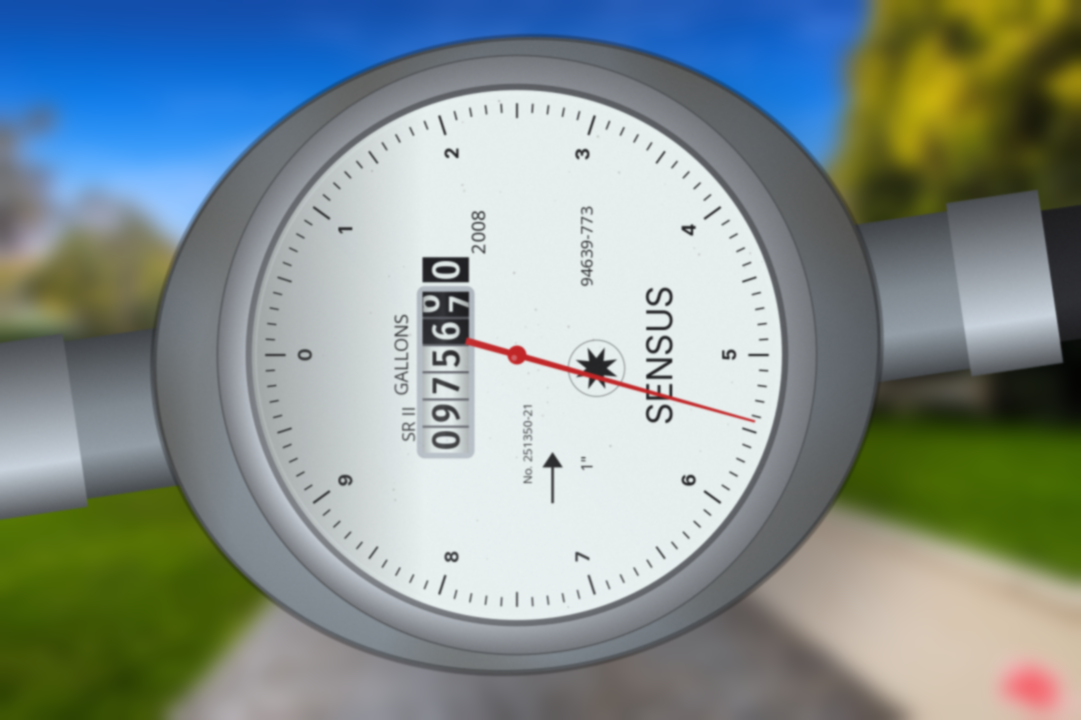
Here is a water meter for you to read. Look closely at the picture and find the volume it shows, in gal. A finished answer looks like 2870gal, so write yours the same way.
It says 975665.4gal
